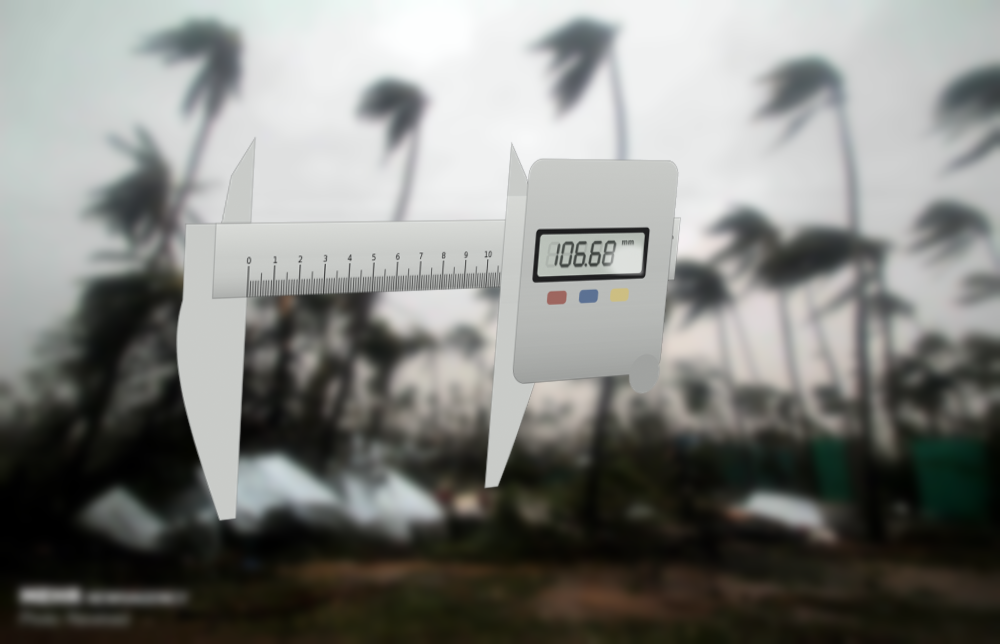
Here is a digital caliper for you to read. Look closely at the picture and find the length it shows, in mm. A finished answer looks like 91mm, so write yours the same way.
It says 106.68mm
